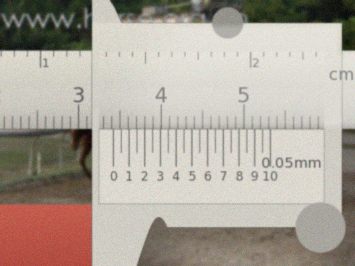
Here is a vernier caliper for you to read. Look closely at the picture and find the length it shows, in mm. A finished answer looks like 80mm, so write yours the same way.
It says 34.2mm
